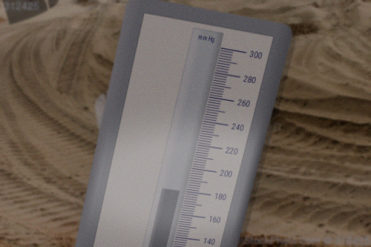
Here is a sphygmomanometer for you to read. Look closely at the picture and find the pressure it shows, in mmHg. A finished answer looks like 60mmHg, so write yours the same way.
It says 180mmHg
